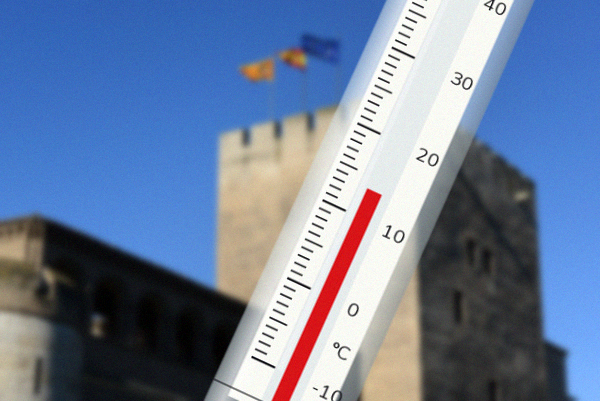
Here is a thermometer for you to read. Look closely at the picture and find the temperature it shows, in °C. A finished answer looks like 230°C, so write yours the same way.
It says 13.5°C
